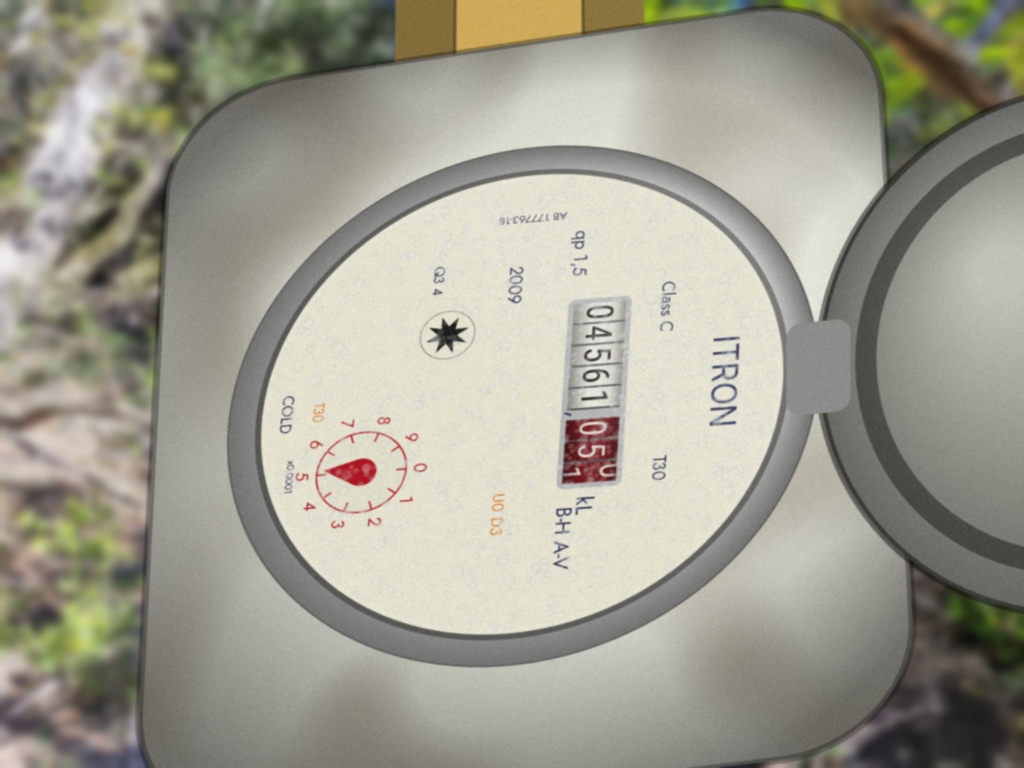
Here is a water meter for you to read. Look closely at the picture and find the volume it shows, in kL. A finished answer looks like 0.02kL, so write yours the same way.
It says 4561.0505kL
